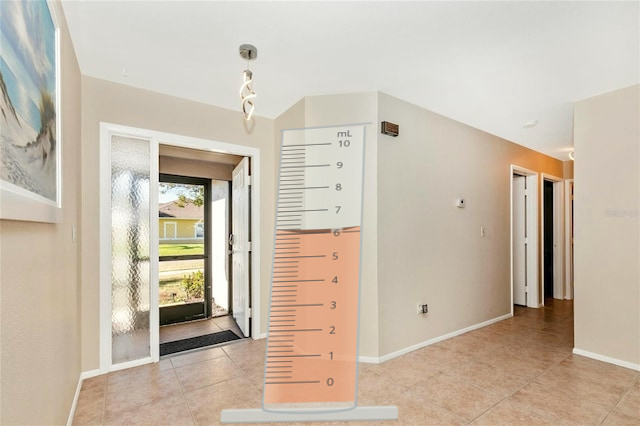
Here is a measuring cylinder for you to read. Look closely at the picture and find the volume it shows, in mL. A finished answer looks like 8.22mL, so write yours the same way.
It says 6mL
